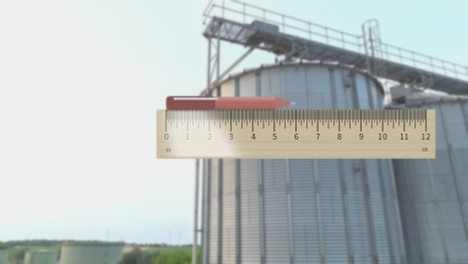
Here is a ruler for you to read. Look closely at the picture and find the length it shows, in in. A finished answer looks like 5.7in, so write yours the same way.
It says 6in
